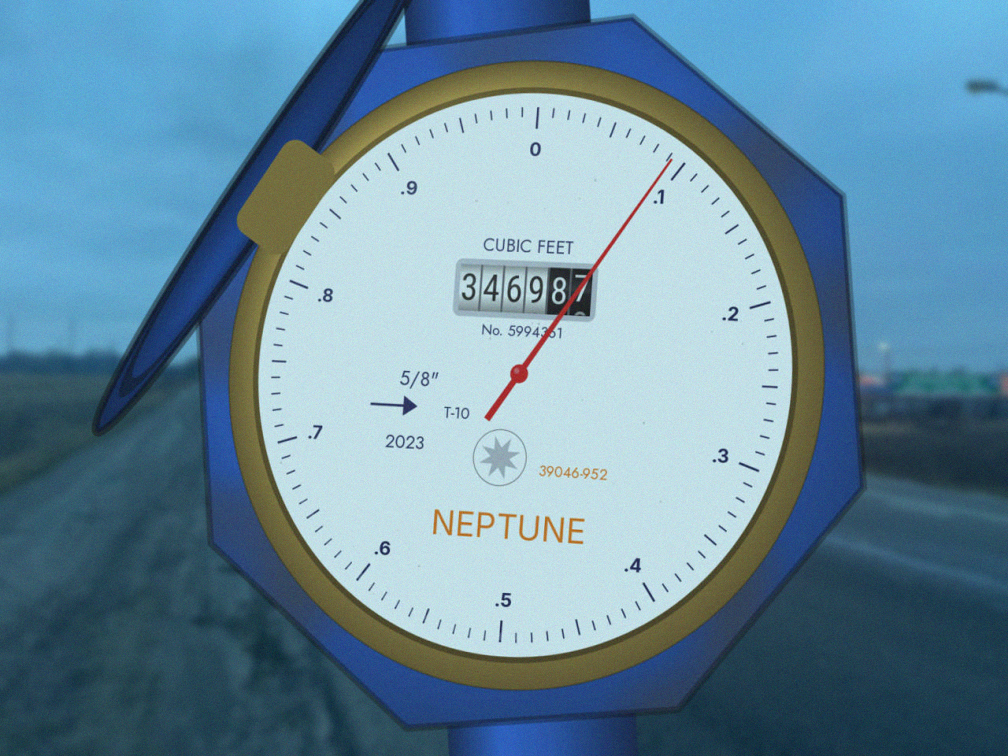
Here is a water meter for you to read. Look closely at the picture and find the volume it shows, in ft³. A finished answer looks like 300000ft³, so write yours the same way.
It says 346987.09ft³
